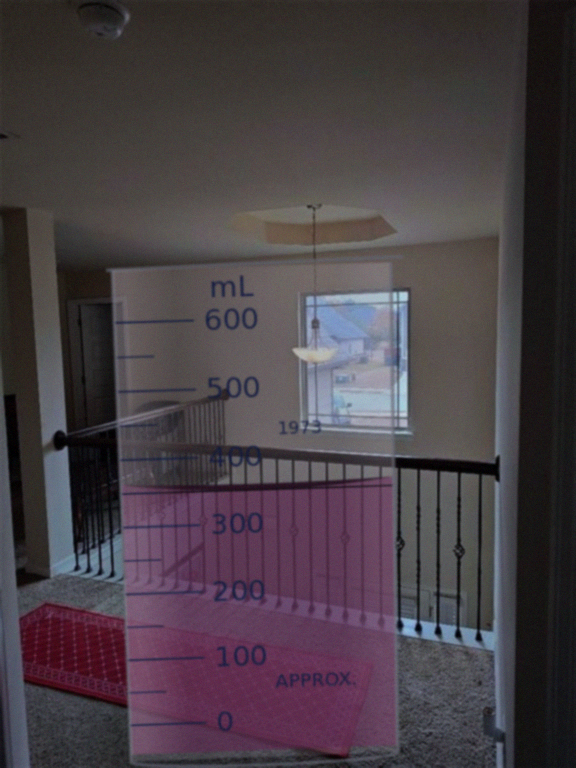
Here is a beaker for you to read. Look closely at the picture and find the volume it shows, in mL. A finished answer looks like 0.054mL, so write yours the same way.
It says 350mL
